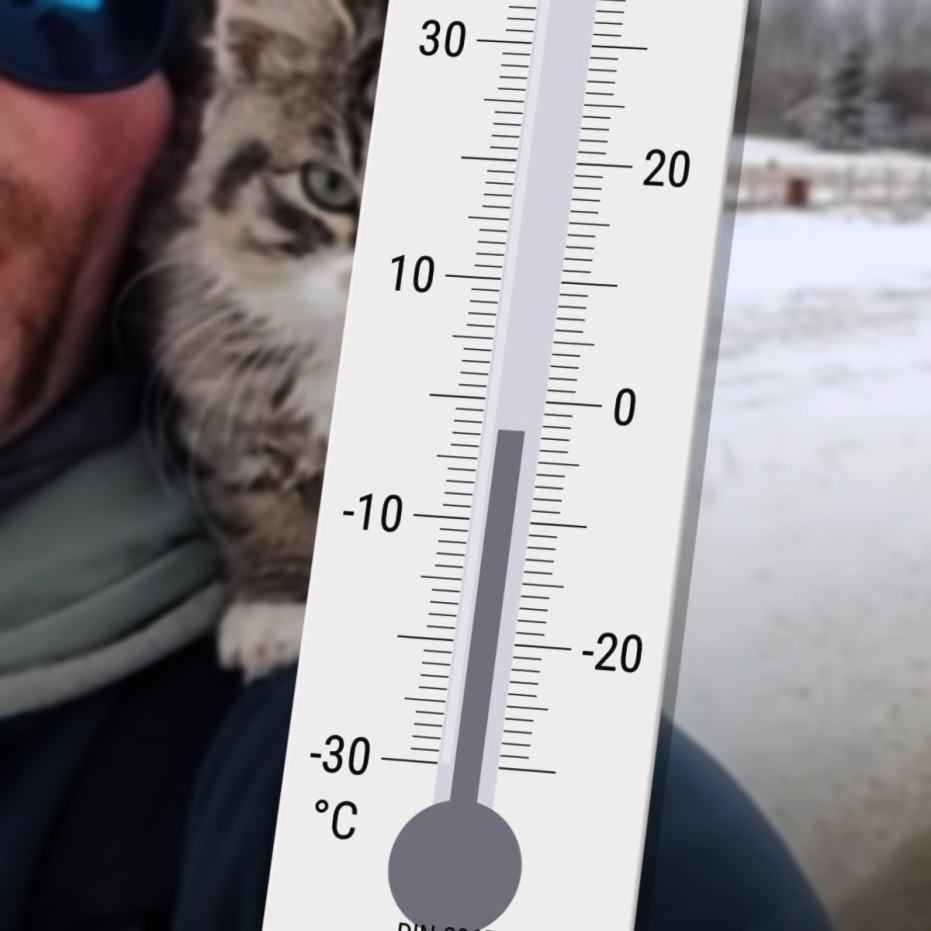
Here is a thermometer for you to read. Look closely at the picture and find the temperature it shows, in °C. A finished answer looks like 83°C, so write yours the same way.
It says -2.5°C
